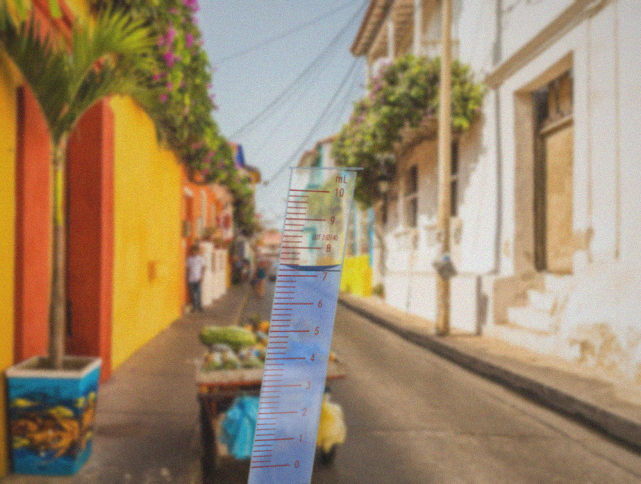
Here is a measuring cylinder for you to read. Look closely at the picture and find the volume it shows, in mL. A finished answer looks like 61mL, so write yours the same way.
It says 7.2mL
